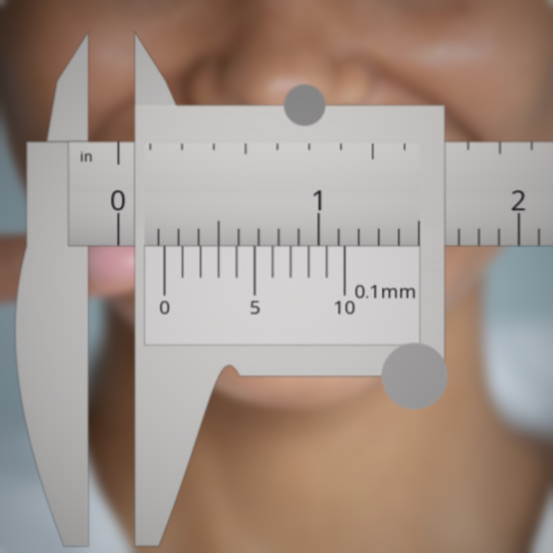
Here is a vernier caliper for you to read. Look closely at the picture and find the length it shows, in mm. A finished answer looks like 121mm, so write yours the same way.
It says 2.3mm
